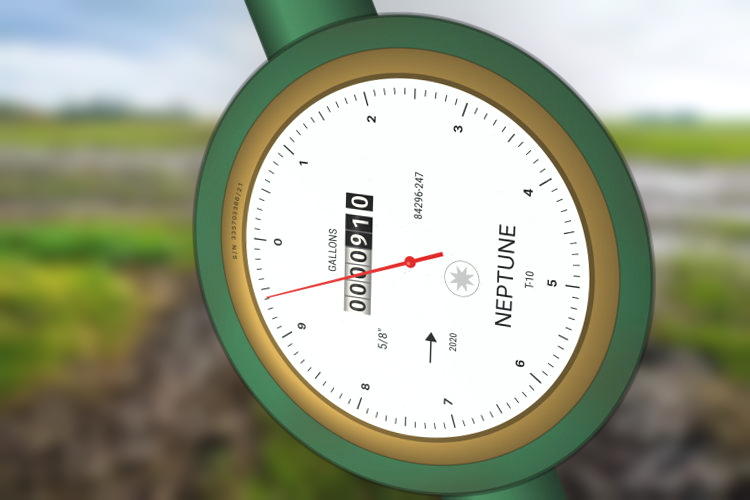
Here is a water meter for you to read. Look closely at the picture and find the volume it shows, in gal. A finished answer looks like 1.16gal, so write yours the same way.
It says 909.4gal
